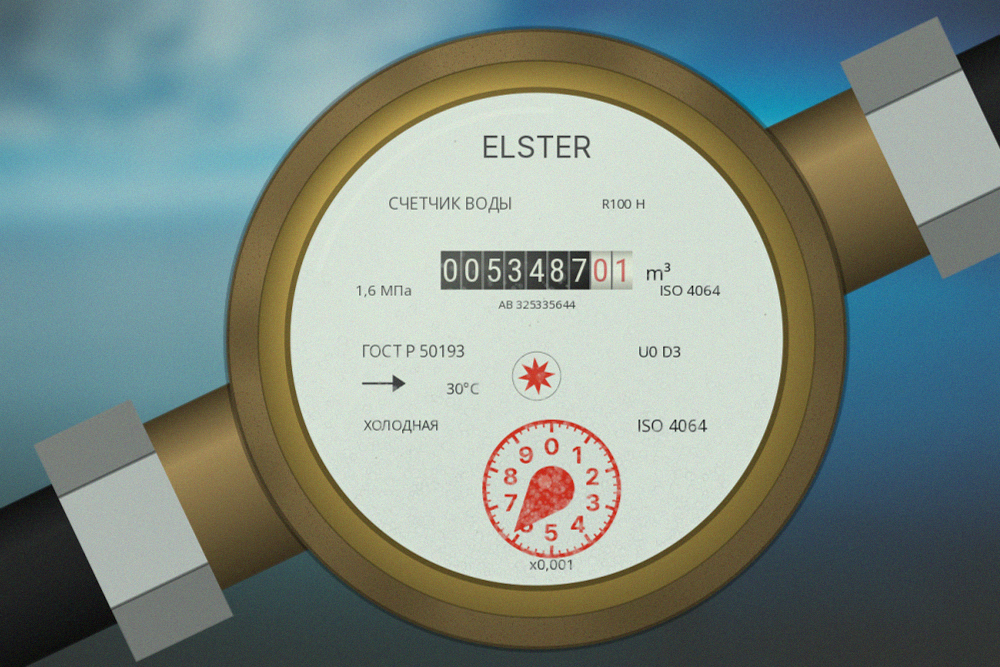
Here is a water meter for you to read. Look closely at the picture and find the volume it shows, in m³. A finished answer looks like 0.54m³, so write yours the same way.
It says 53487.016m³
